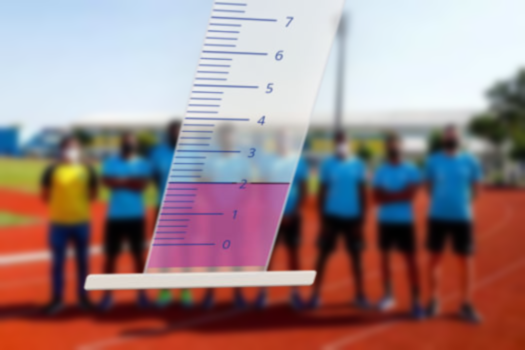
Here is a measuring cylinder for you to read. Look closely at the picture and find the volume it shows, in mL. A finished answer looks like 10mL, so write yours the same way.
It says 2mL
